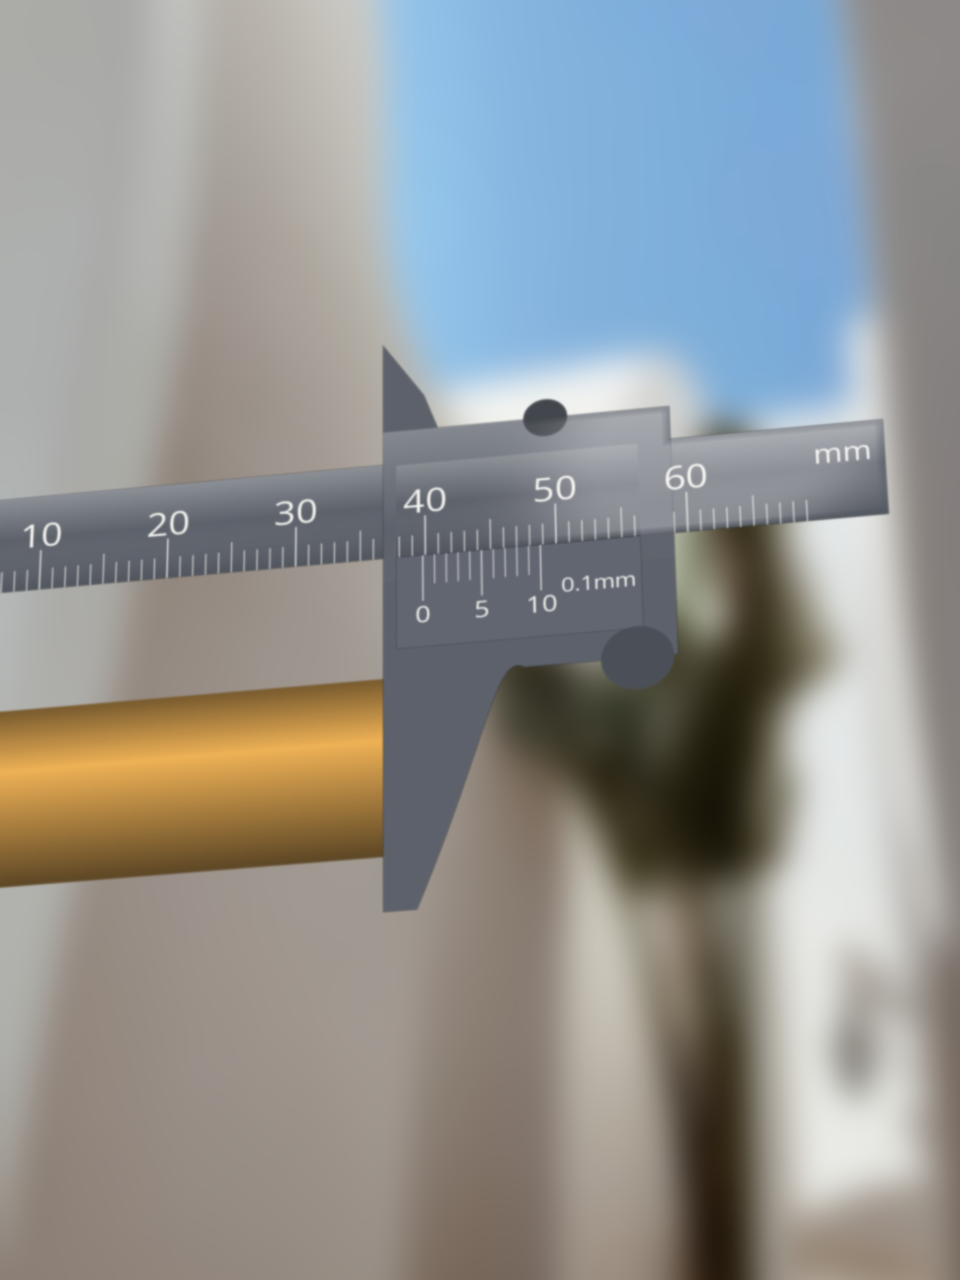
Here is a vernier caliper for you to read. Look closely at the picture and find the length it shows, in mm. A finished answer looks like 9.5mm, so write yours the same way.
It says 39.8mm
